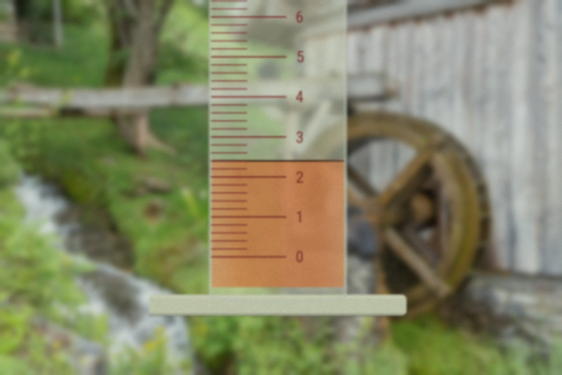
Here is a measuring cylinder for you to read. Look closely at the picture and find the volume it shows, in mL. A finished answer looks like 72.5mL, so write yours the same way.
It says 2.4mL
